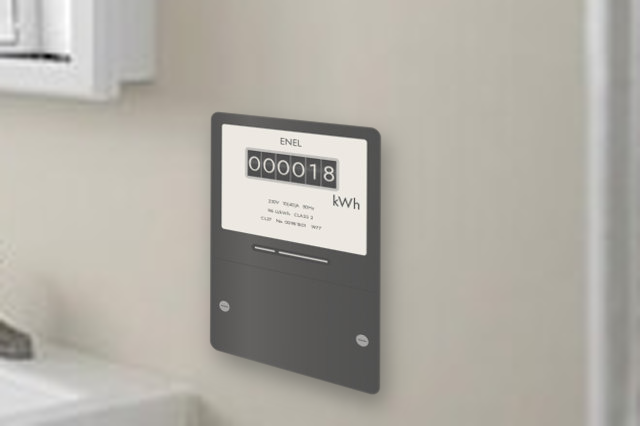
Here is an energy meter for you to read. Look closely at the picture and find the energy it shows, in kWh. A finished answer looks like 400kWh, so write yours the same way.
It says 18kWh
